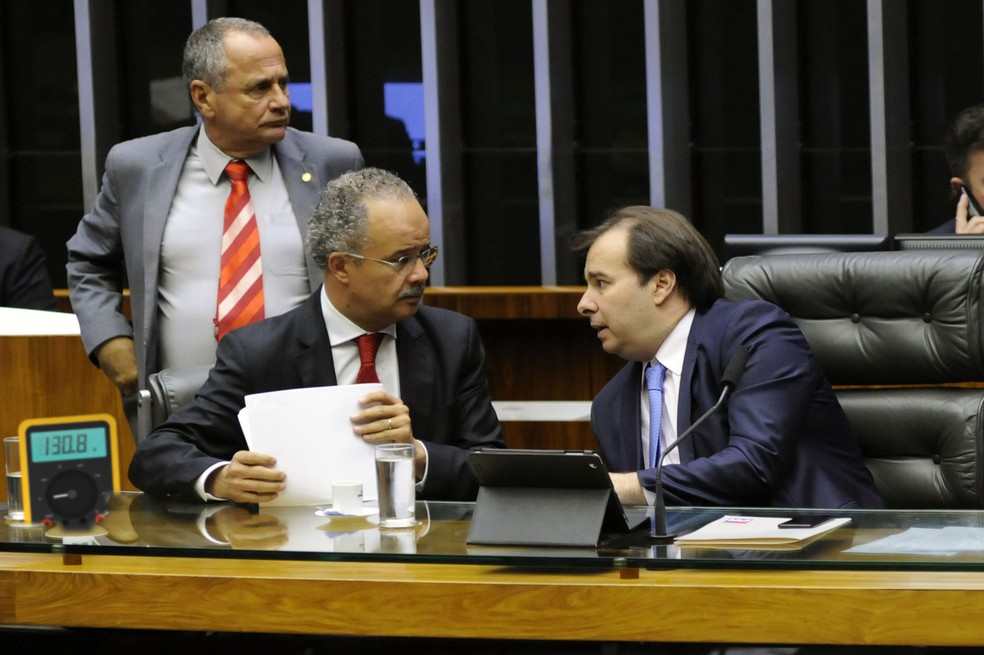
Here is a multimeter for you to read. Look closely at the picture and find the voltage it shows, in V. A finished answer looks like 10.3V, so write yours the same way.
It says 130.8V
